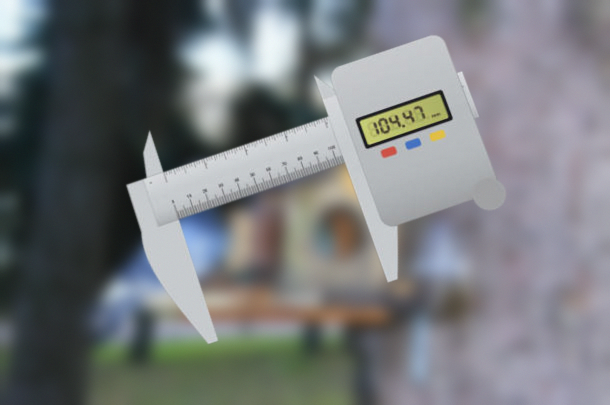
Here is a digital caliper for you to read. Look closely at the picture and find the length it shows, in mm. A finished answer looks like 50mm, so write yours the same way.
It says 104.47mm
